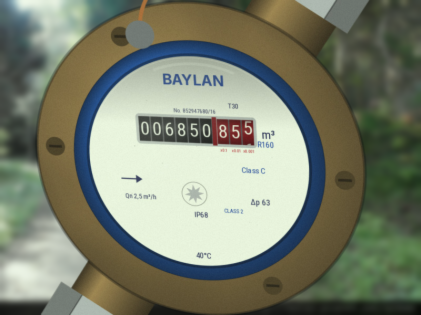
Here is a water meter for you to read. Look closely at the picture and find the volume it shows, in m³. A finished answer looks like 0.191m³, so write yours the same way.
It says 6850.855m³
